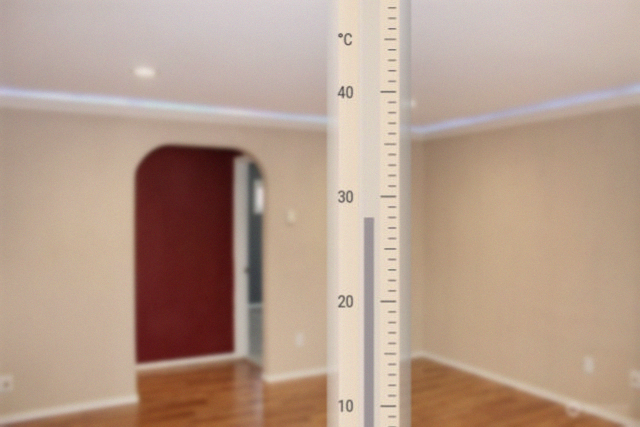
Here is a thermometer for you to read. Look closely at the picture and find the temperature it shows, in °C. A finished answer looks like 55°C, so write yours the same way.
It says 28°C
